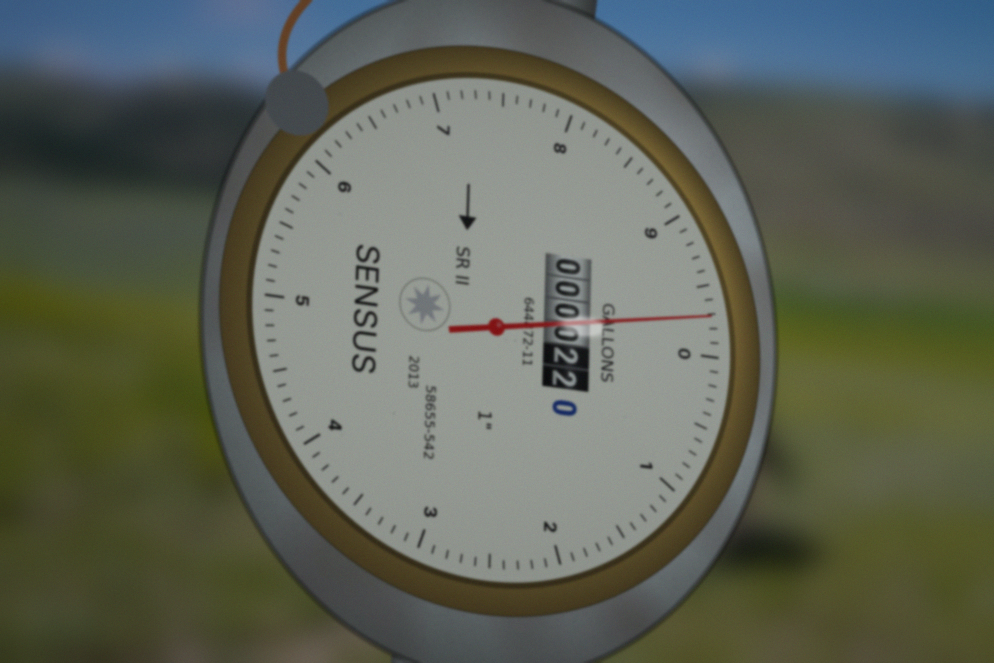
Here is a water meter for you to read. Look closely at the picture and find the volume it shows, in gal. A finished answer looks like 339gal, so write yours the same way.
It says 219.7gal
